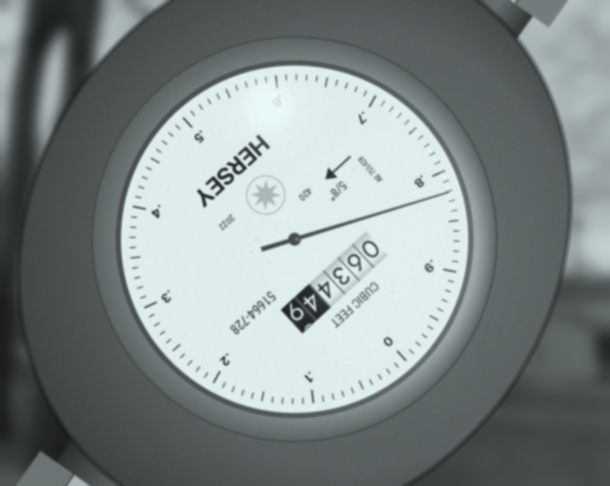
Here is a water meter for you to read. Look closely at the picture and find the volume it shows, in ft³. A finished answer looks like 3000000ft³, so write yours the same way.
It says 63448.82ft³
